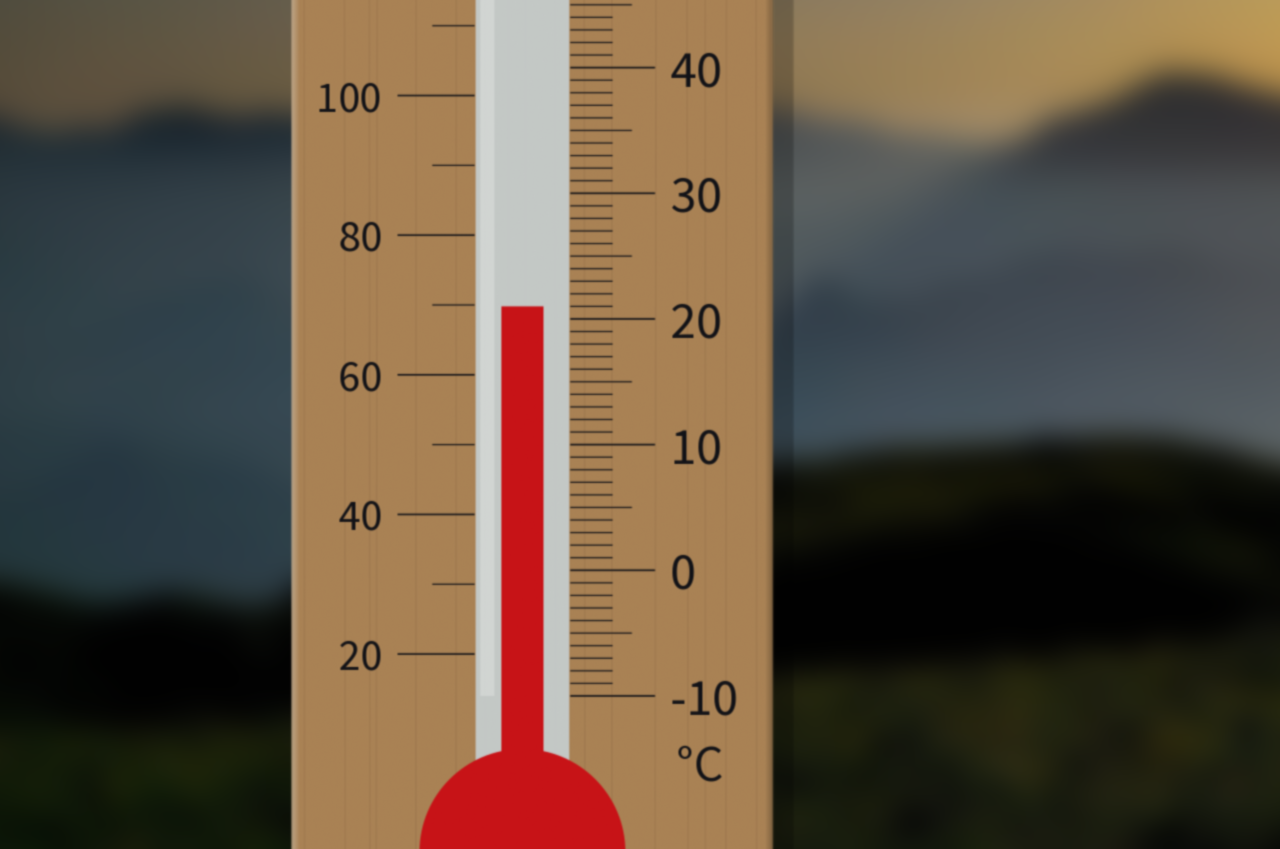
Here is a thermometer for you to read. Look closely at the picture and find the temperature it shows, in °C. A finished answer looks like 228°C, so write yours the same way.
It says 21°C
